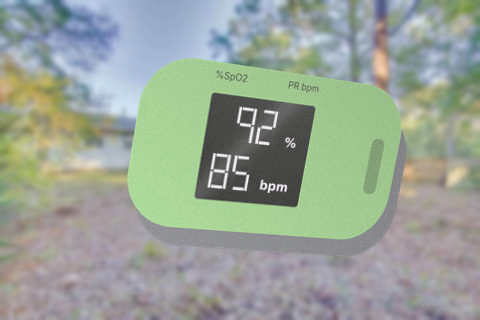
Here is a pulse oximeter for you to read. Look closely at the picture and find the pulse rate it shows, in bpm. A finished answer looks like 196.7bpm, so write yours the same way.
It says 85bpm
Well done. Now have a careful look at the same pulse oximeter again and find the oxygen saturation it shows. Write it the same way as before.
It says 92%
